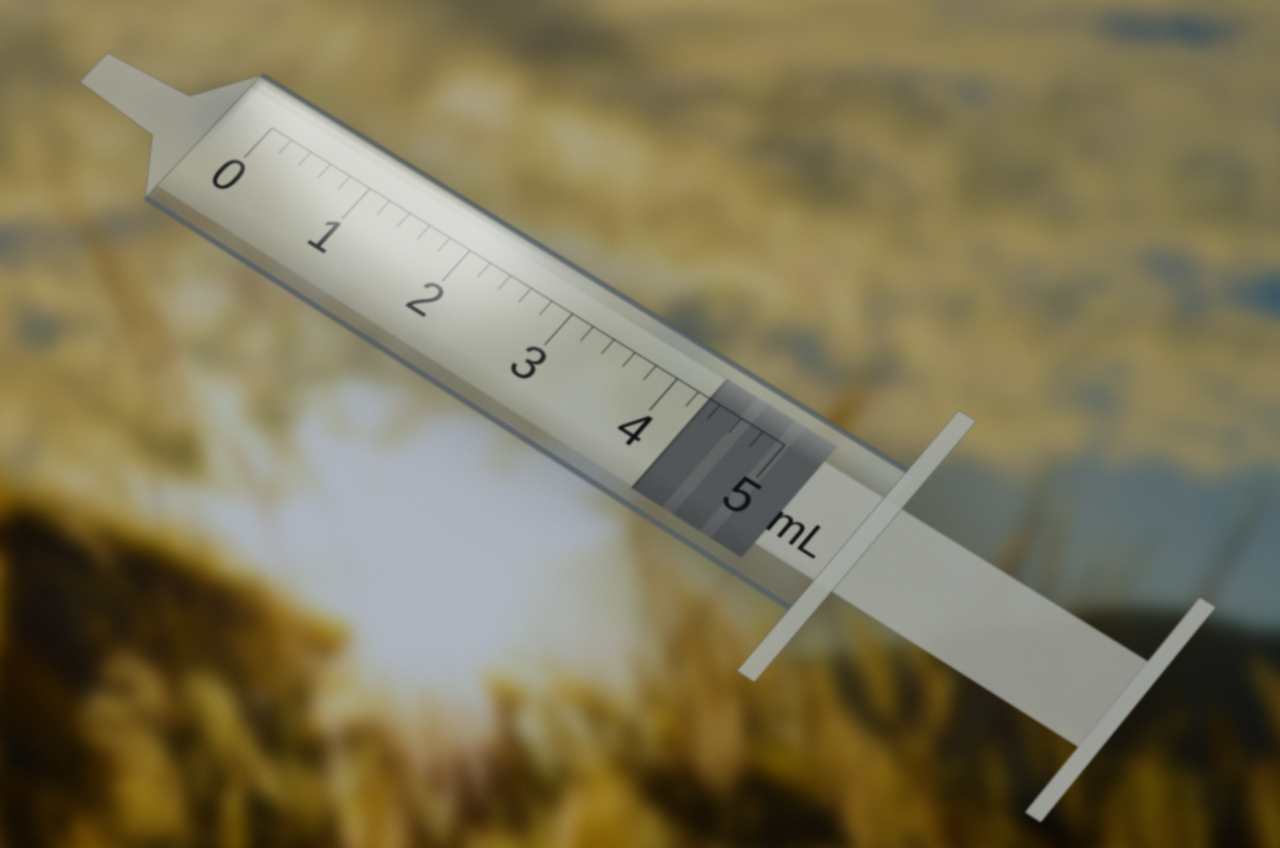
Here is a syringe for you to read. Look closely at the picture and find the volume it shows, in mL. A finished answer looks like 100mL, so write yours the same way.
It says 4.3mL
